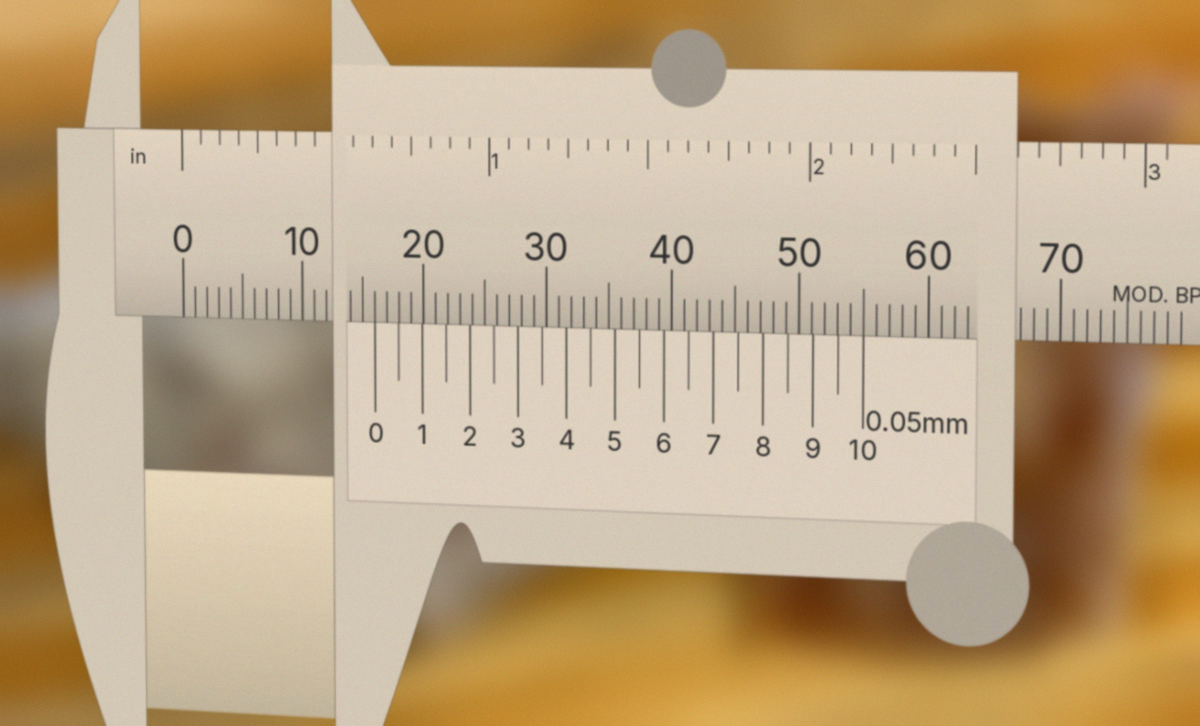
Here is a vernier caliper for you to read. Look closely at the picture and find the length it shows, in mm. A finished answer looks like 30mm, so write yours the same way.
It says 16.0mm
